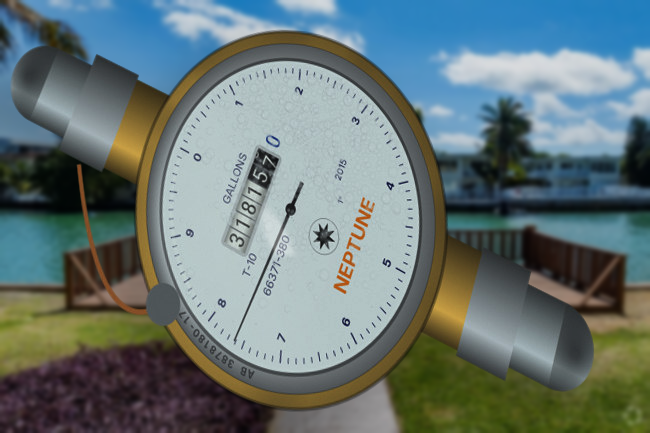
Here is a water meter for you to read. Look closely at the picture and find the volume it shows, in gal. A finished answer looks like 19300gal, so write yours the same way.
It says 3181567.6gal
